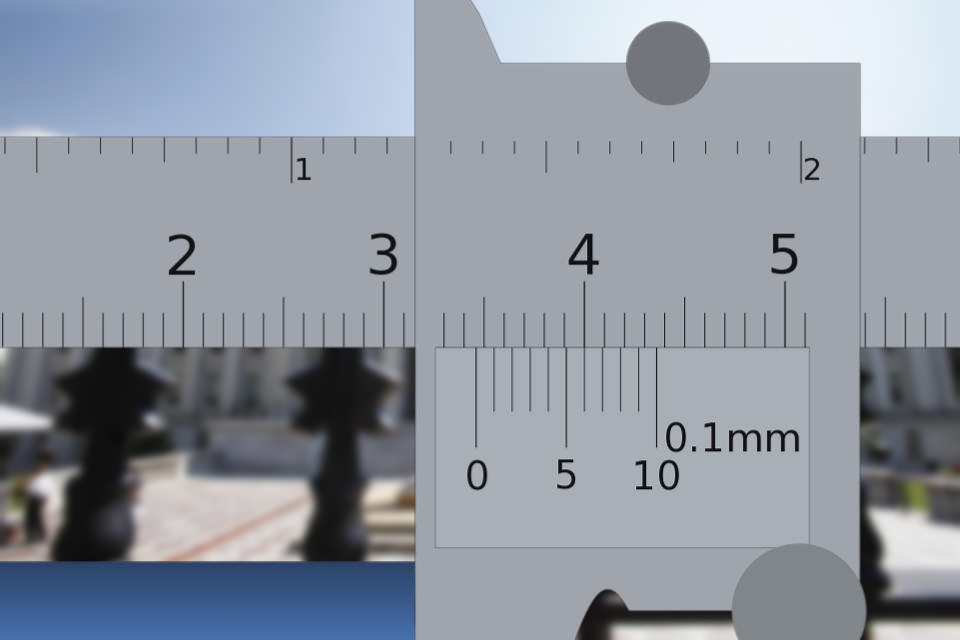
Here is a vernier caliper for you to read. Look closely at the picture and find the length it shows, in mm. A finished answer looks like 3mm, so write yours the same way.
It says 34.6mm
